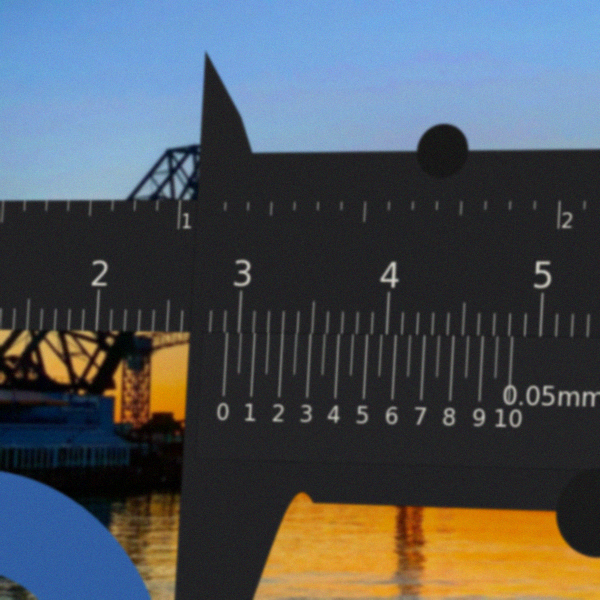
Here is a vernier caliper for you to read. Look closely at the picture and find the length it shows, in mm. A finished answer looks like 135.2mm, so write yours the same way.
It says 29.2mm
